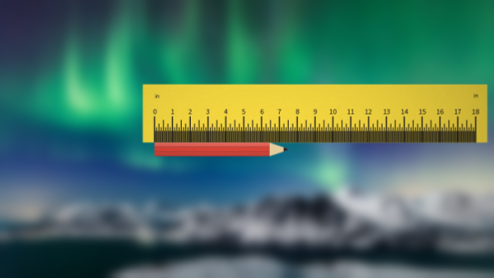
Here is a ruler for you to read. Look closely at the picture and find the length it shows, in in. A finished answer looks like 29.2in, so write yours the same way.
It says 7.5in
